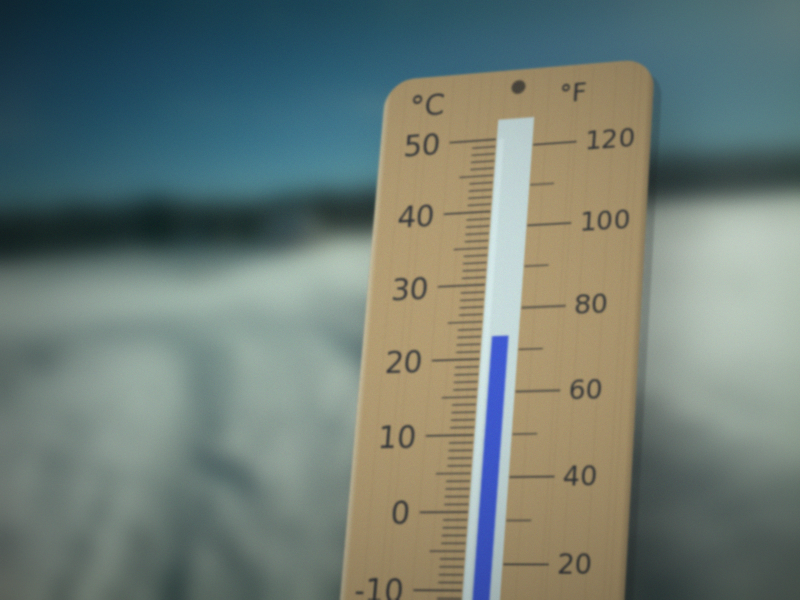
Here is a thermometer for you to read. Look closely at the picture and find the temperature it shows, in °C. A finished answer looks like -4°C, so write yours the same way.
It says 23°C
